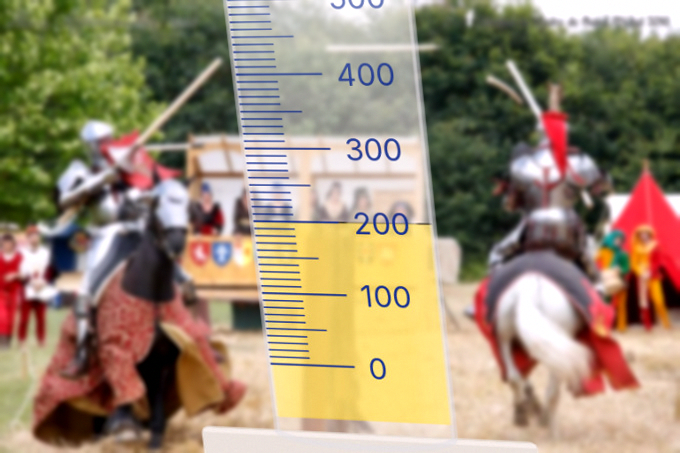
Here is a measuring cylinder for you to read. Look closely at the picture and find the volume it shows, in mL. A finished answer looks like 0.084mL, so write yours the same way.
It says 200mL
